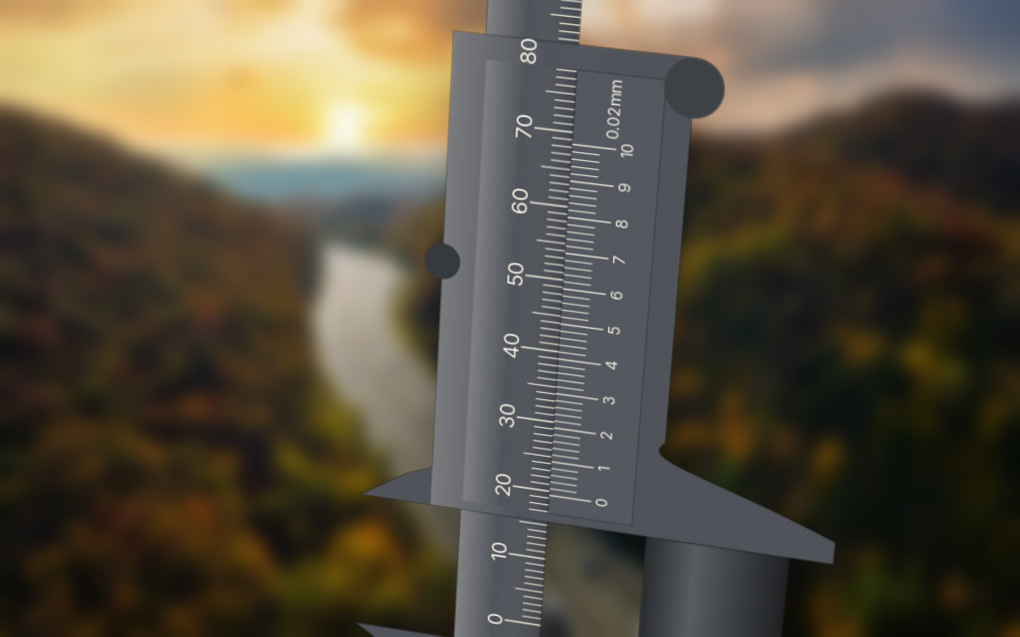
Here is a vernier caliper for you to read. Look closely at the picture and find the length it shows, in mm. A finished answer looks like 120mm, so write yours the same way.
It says 19.4mm
